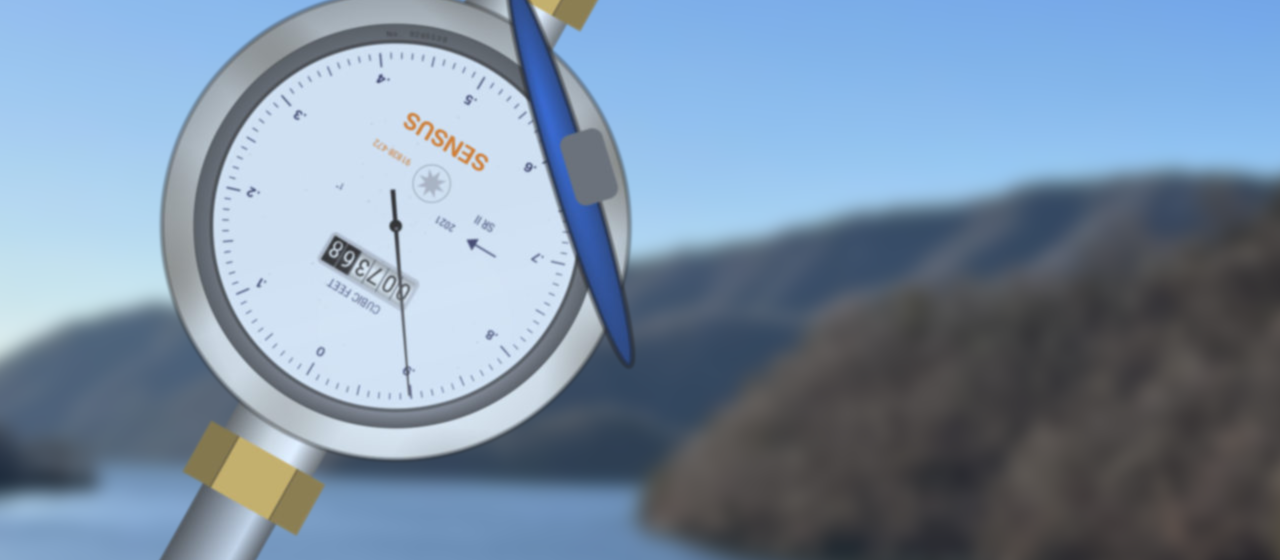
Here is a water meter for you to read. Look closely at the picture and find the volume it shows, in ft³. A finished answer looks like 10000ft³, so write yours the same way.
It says 7367.90ft³
